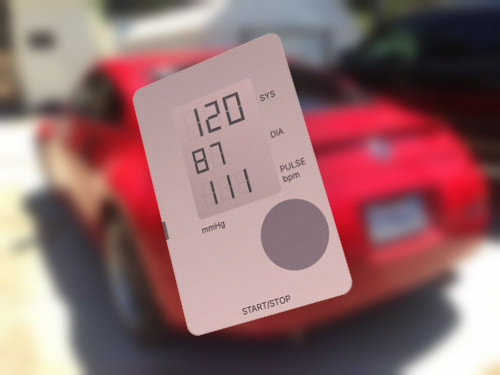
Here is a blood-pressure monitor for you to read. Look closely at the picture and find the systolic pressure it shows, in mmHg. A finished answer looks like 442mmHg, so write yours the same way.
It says 120mmHg
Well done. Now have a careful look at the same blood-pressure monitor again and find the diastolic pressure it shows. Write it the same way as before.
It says 87mmHg
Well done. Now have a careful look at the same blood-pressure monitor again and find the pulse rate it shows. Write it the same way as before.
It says 111bpm
